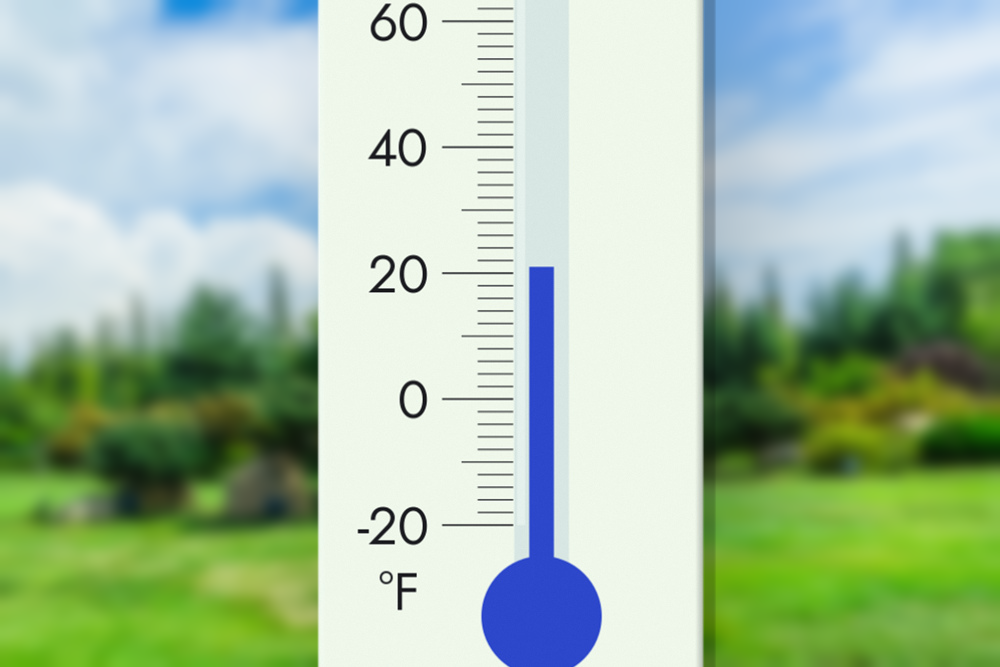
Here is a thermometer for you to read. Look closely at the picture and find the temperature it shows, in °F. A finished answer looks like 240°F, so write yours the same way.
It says 21°F
